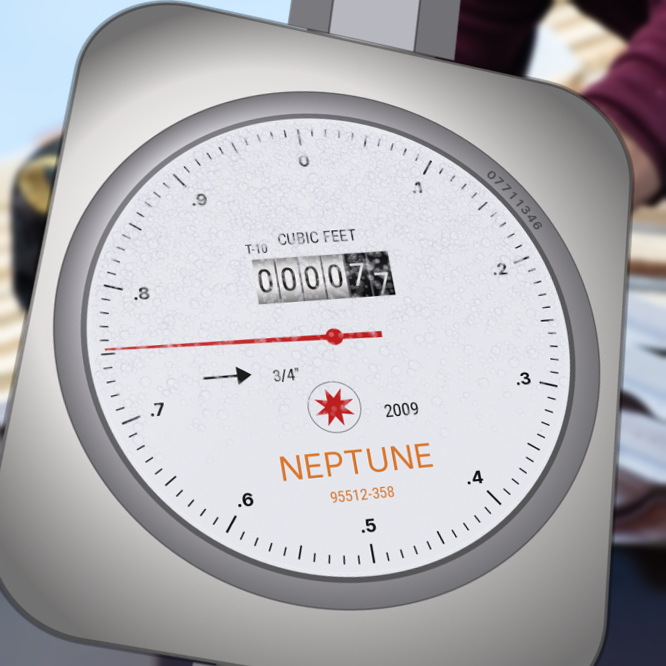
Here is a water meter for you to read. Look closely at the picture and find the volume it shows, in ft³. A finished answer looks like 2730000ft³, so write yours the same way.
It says 76.75ft³
